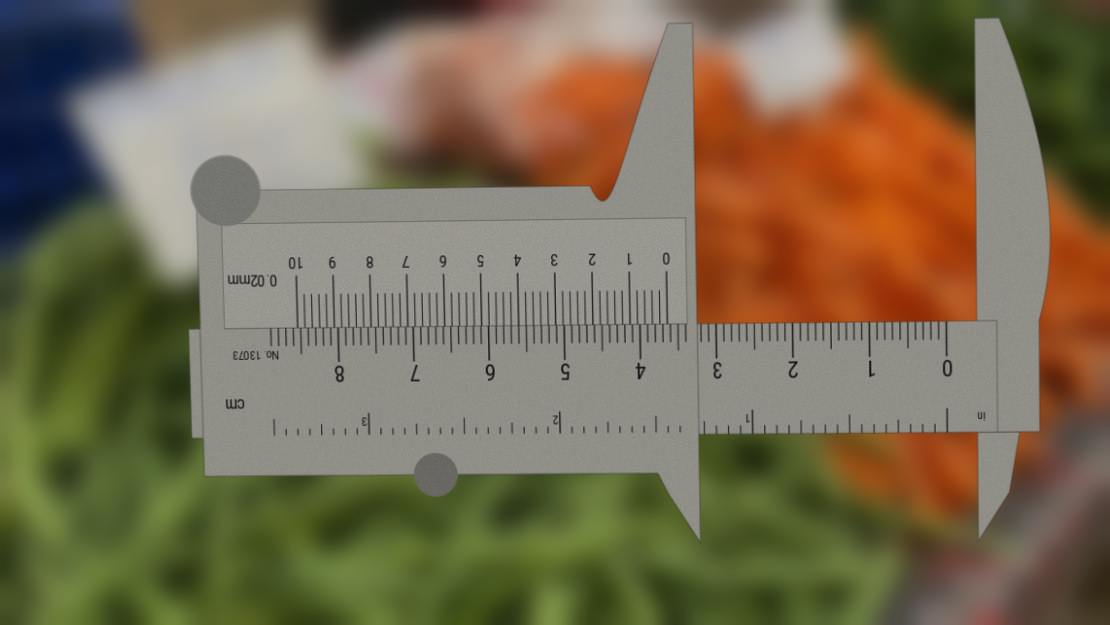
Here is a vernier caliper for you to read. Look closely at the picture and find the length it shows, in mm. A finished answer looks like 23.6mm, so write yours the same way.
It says 36.4mm
